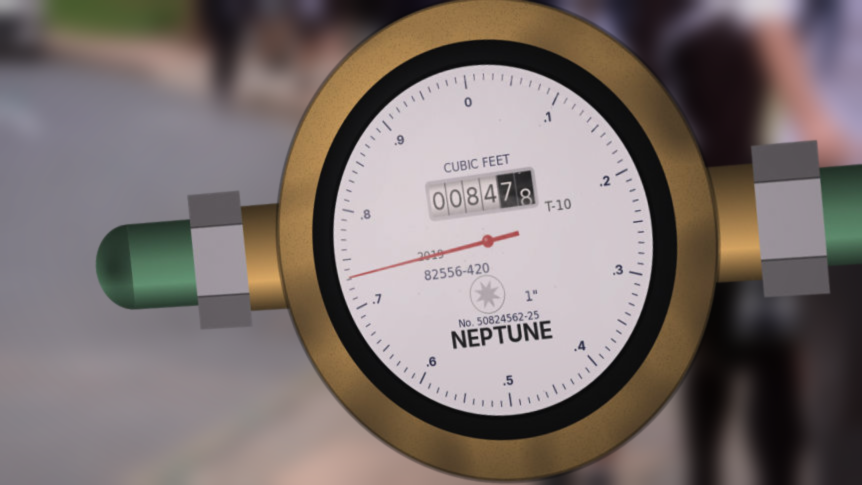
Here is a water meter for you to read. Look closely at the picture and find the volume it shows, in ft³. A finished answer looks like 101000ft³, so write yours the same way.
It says 8477.73ft³
